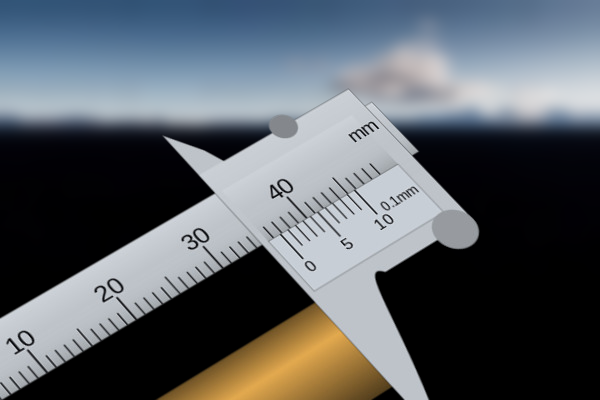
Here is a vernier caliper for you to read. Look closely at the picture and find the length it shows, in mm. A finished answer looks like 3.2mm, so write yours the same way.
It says 36.8mm
